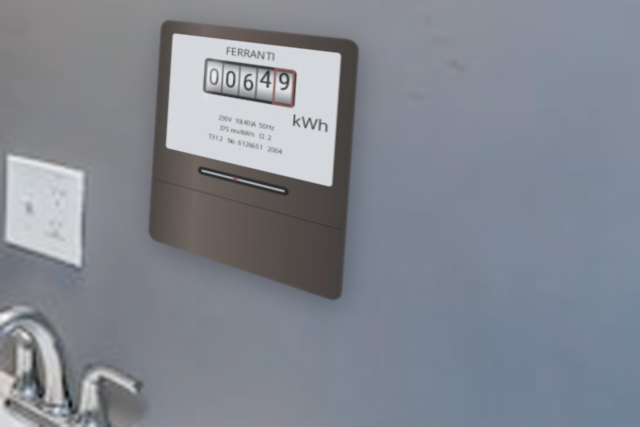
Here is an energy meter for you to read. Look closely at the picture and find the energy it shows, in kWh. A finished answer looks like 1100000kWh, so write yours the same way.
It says 64.9kWh
